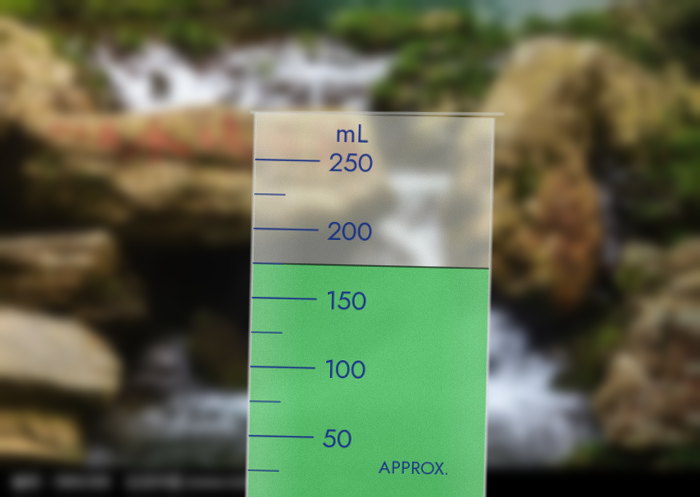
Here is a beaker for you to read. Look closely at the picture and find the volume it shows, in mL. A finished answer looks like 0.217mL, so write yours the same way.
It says 175mL
